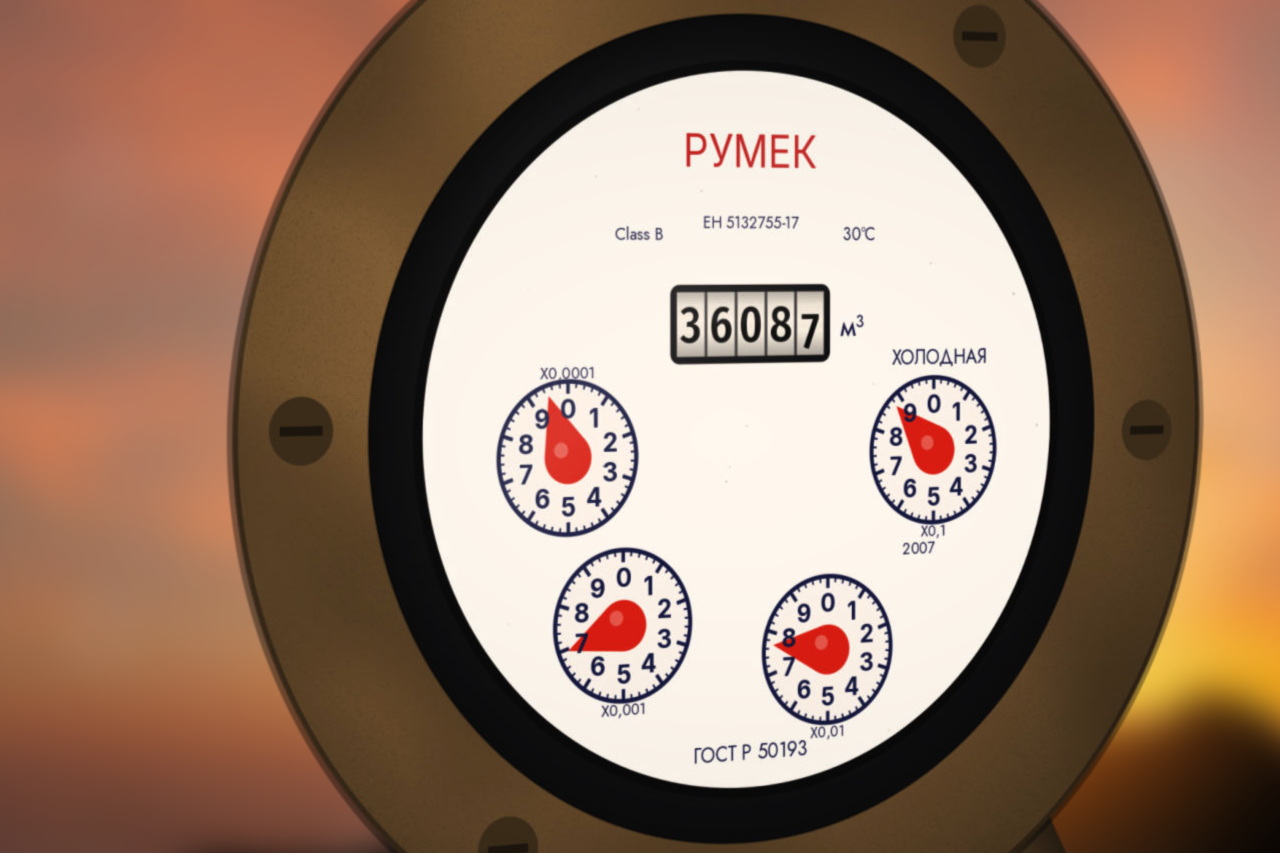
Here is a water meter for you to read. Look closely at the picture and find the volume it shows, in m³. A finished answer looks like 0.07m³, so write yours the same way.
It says 36086.8769m³
